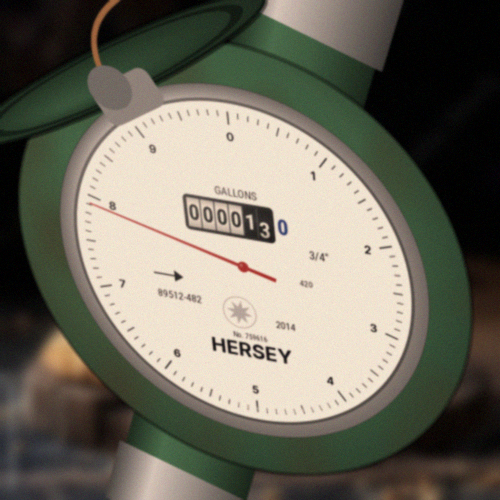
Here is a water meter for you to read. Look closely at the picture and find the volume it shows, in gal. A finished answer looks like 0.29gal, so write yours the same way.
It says 127.9gal
